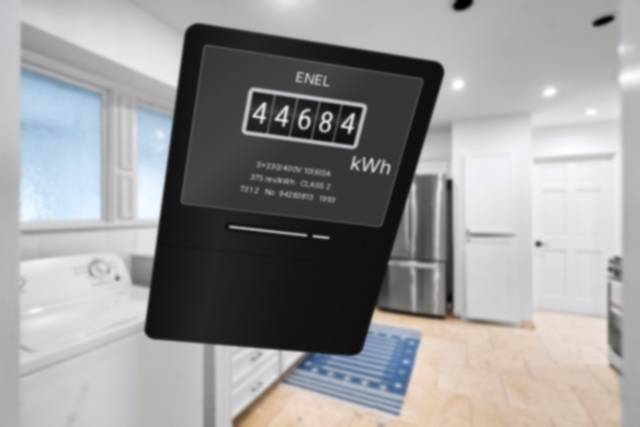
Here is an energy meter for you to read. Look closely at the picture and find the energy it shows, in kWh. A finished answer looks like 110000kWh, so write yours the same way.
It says 44684kWh
